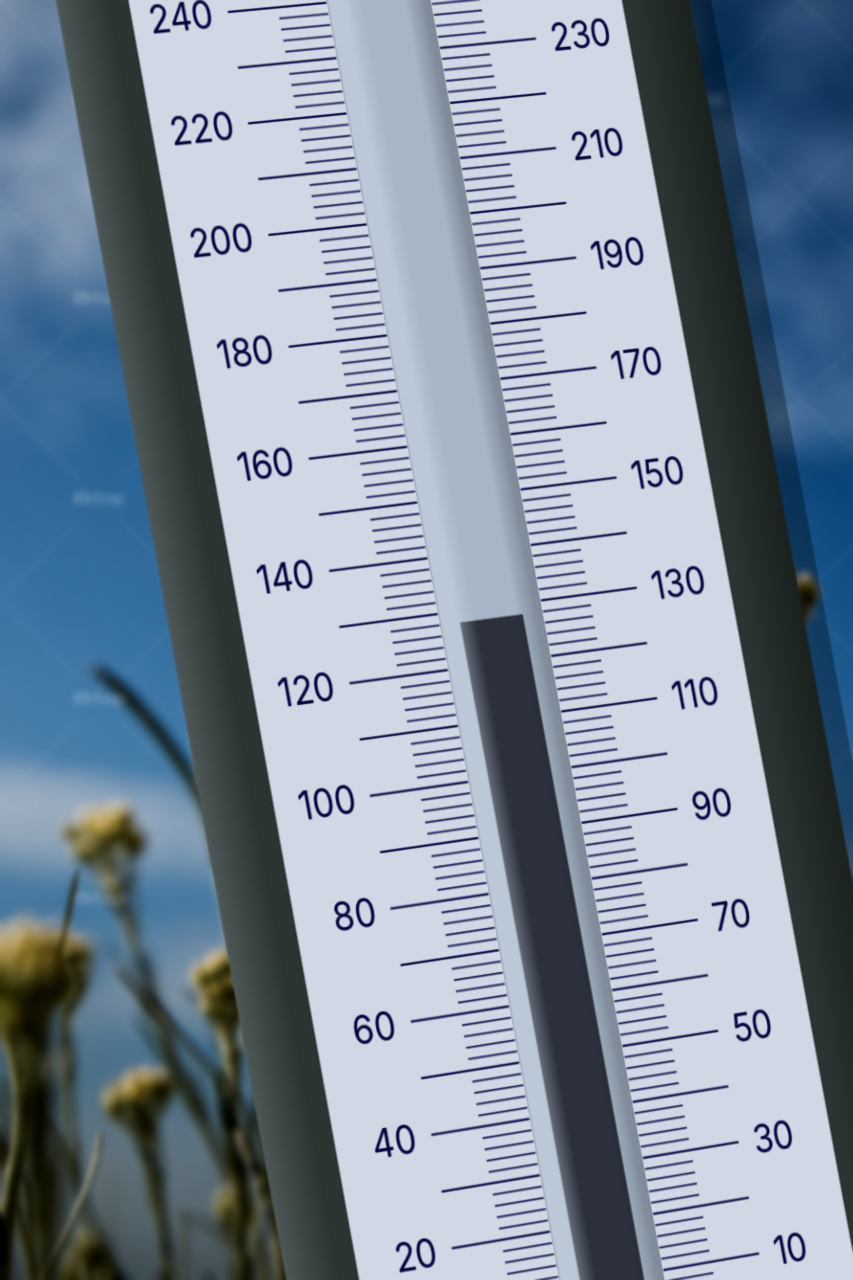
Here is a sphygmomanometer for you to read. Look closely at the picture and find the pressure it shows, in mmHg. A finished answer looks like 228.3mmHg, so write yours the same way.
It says 128mmHg
